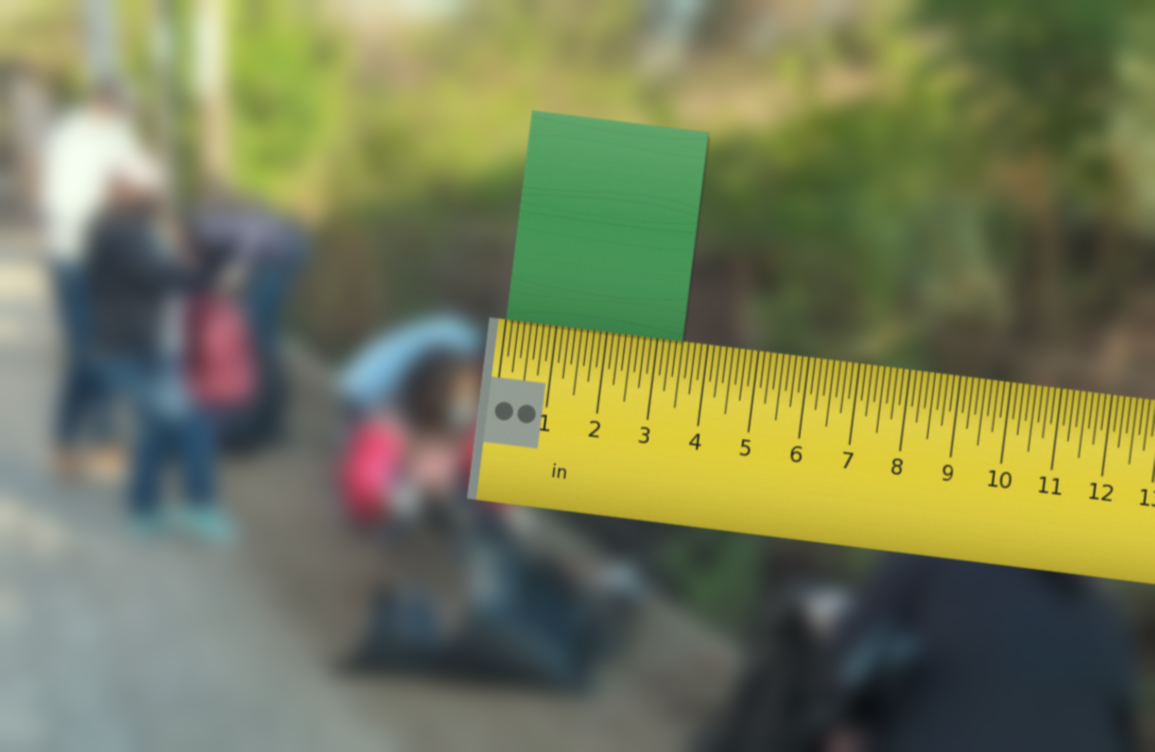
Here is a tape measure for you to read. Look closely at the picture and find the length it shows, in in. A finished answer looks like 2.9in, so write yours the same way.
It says 3.5in
